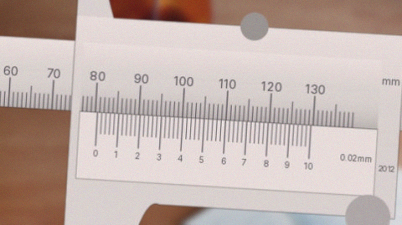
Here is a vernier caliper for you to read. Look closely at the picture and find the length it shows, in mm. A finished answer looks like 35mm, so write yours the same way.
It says 80.5mm
